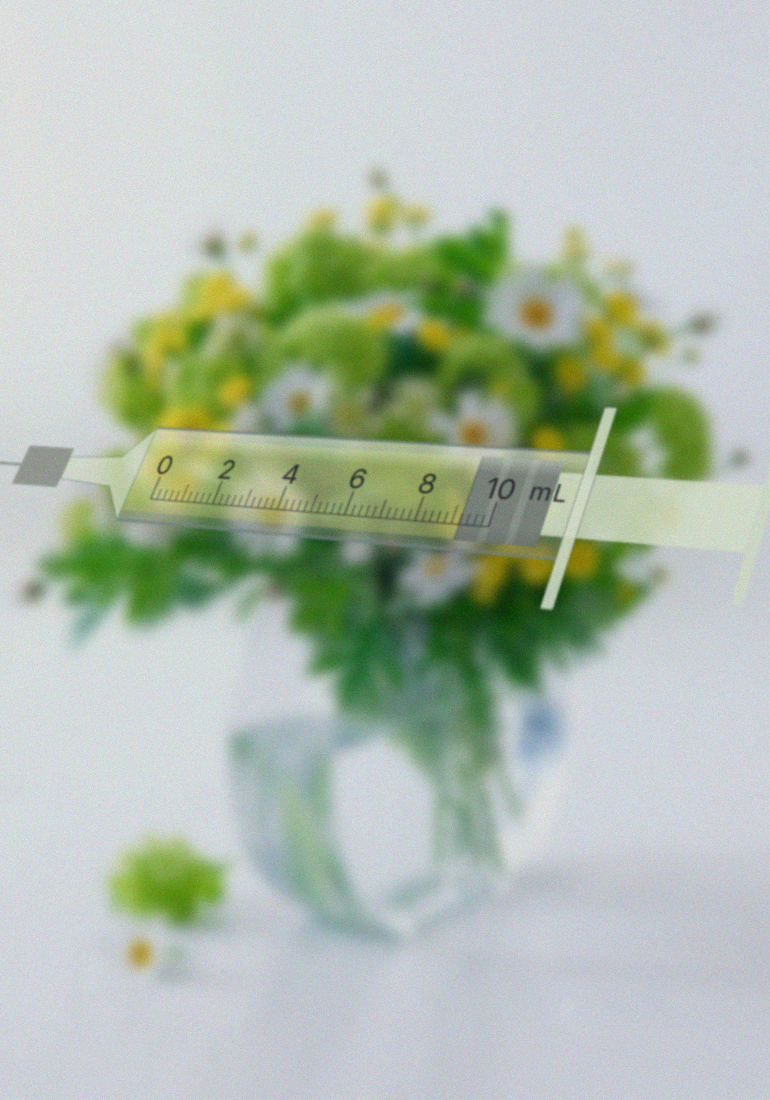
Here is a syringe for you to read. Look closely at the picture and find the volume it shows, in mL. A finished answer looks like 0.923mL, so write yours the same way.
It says 9.2mL
